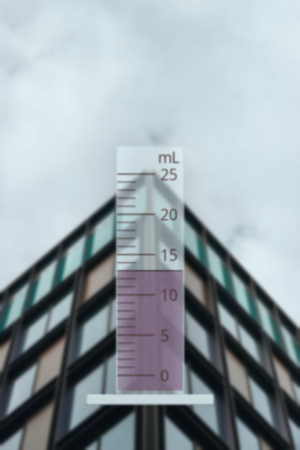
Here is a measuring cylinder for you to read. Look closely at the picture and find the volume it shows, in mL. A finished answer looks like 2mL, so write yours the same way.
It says 13mL
